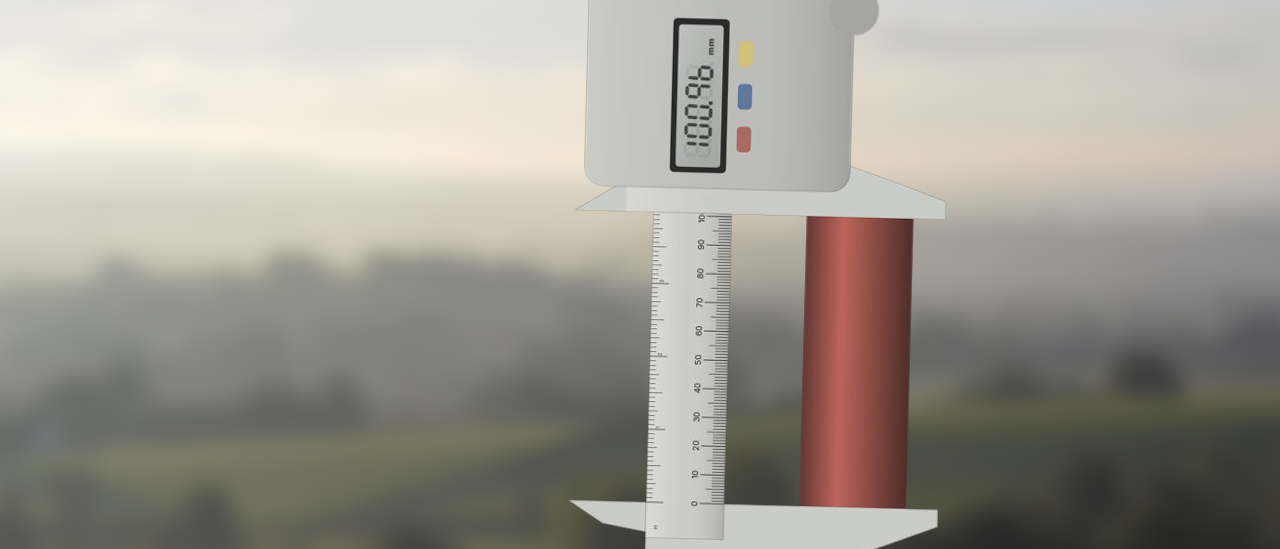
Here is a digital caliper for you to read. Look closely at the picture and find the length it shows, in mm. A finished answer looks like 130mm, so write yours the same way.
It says 100.96mm
